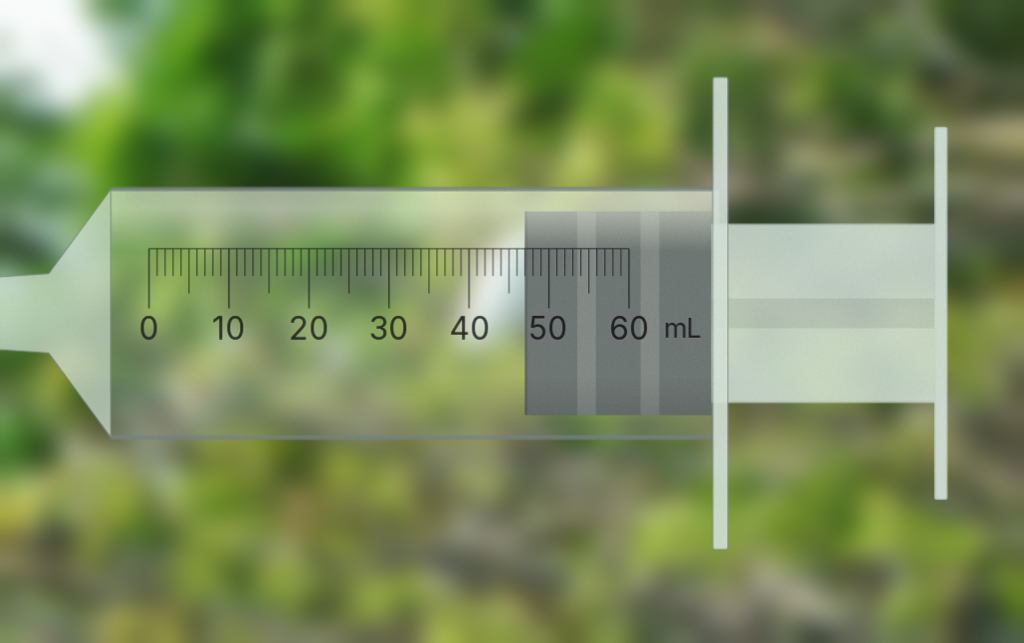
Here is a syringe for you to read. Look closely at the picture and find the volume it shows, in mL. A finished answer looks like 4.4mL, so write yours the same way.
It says 47mL
